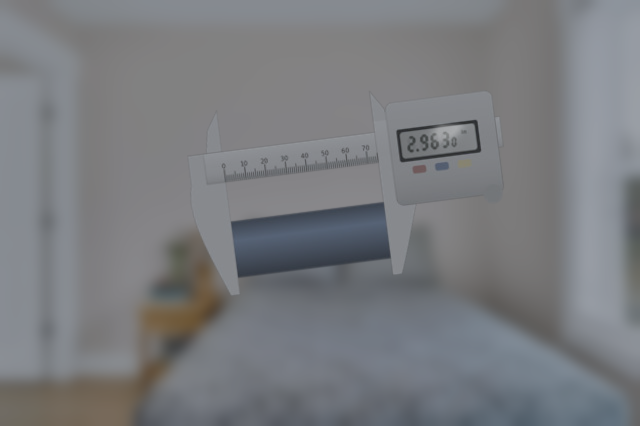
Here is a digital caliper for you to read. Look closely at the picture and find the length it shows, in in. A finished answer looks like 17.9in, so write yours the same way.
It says 2.9630in
